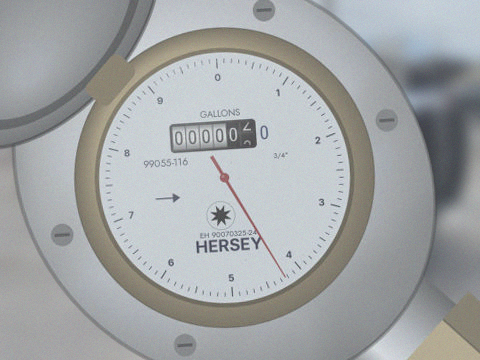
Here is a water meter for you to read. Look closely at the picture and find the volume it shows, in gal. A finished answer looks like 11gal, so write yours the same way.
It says 24.2gal
